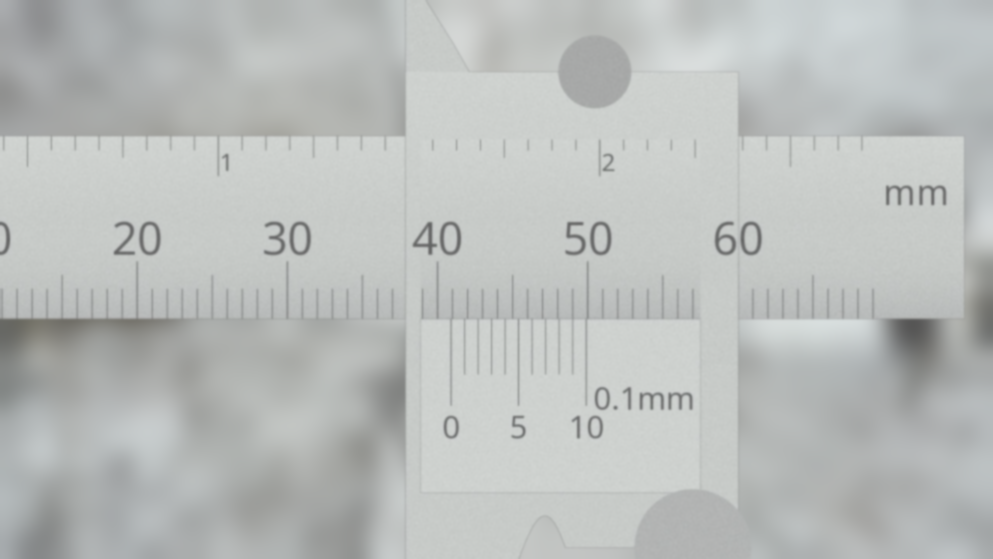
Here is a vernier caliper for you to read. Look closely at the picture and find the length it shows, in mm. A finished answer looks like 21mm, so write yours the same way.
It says 40.9mm
